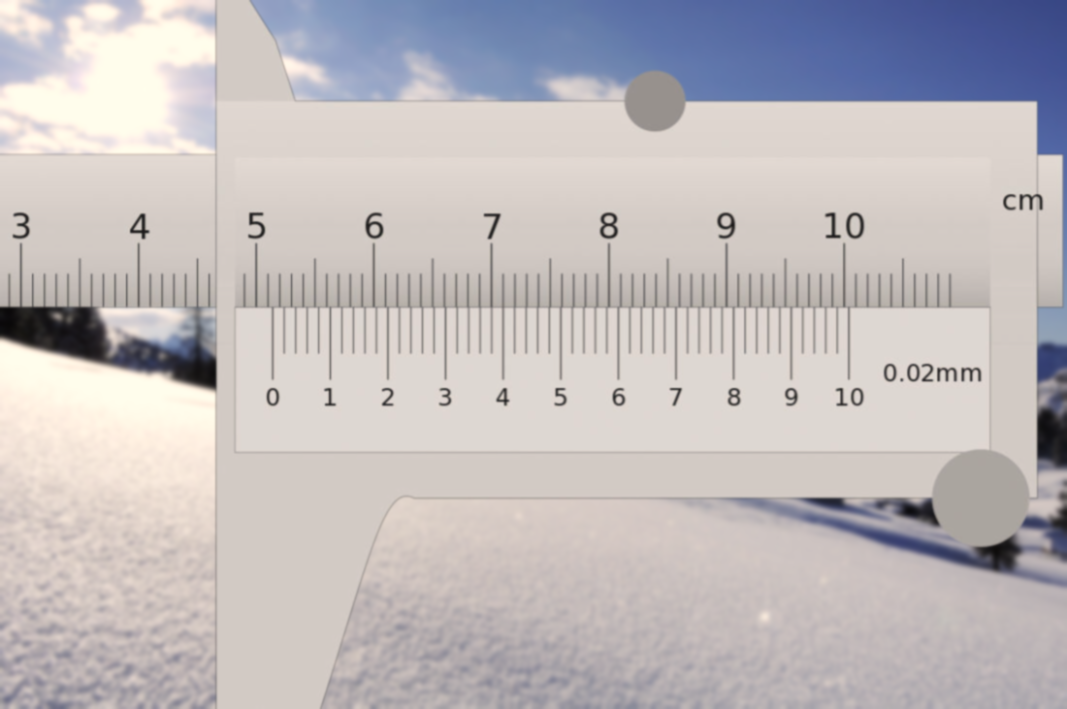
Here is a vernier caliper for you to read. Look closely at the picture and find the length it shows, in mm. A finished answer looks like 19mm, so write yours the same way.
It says 51.4mm
